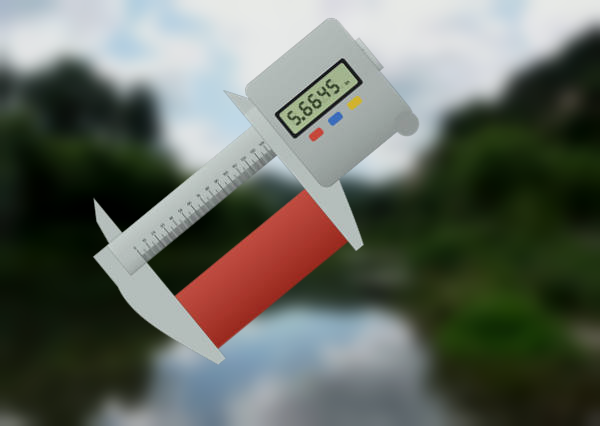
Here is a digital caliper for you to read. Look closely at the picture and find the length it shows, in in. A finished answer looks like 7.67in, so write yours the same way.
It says 5.6645in
